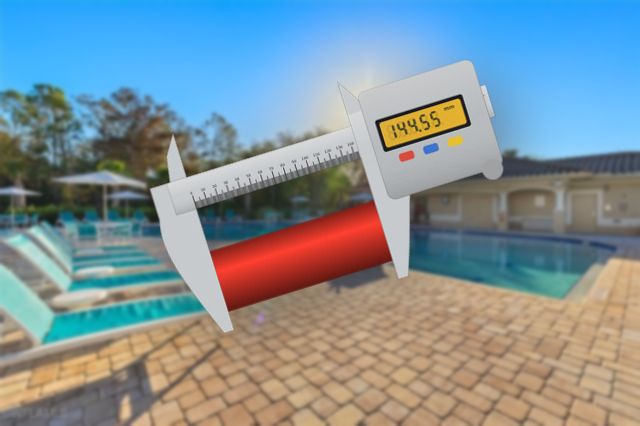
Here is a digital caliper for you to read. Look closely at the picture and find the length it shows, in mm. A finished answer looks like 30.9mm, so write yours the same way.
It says 144.55mm
